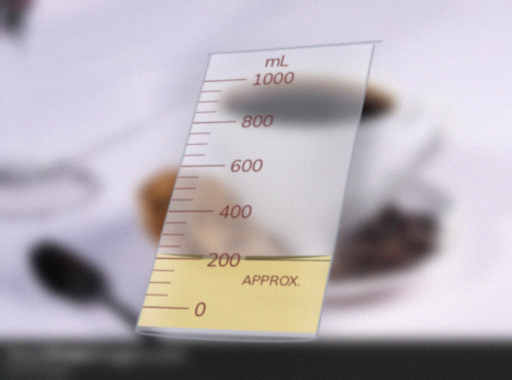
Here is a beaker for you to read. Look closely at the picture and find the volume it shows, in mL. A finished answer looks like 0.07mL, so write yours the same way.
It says 200mL
